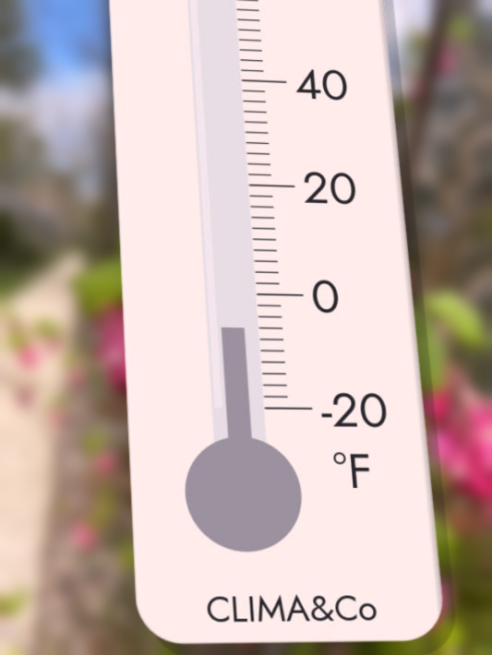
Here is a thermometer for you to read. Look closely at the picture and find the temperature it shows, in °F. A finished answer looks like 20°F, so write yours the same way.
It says -6°F
